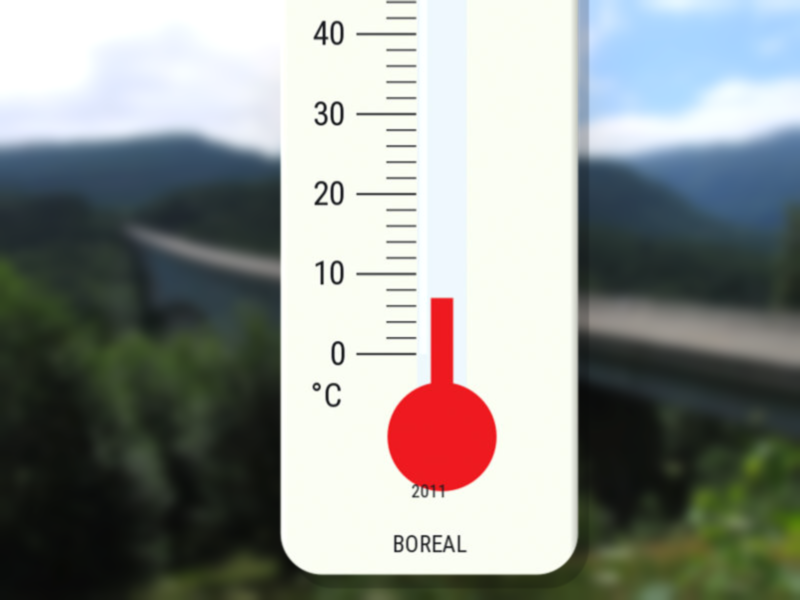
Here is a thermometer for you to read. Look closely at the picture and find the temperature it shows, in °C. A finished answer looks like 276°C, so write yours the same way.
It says 7°C
